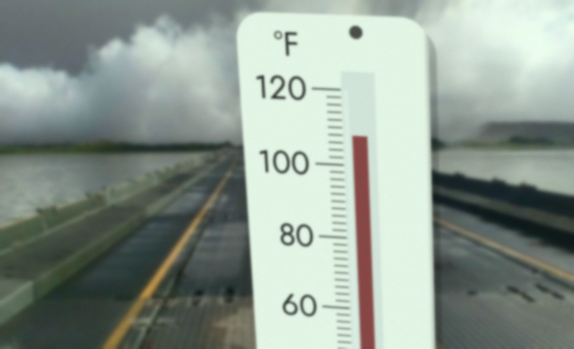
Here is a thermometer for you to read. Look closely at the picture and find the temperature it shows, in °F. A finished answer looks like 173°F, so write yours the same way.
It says 108°F
